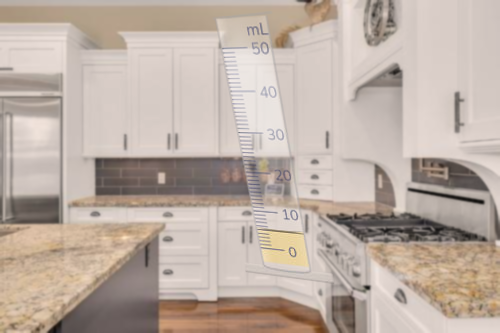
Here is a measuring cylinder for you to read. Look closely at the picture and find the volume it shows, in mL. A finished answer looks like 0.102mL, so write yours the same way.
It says 5mL
